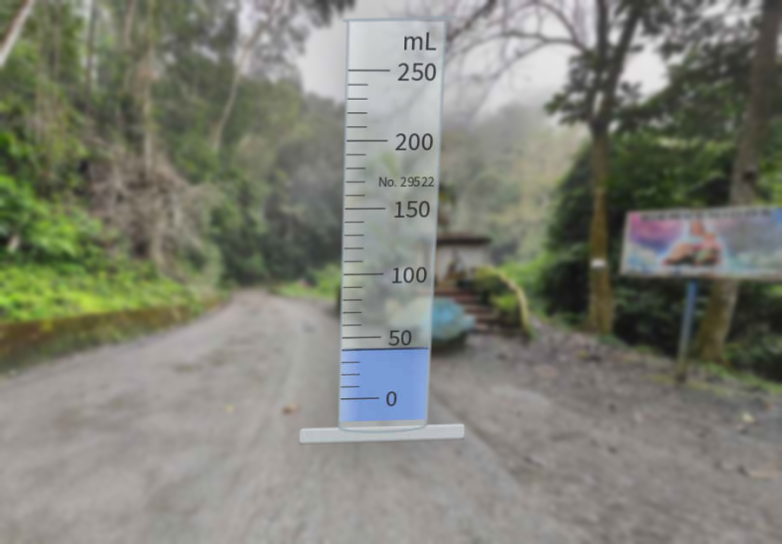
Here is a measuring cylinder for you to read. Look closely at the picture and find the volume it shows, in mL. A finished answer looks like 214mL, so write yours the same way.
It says 40mL
